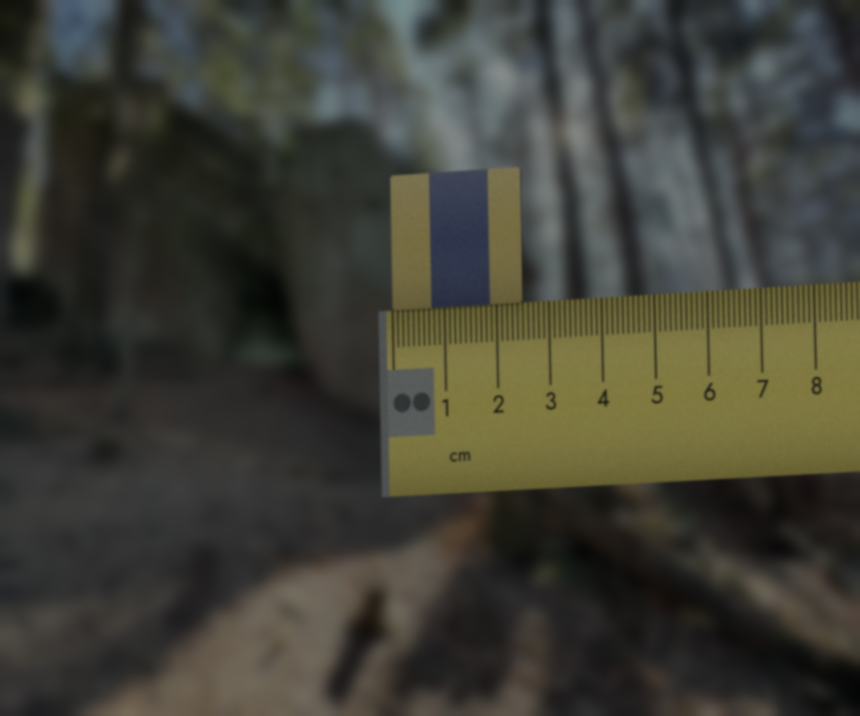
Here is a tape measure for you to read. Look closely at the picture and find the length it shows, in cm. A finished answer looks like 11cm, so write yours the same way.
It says 2.5cm
